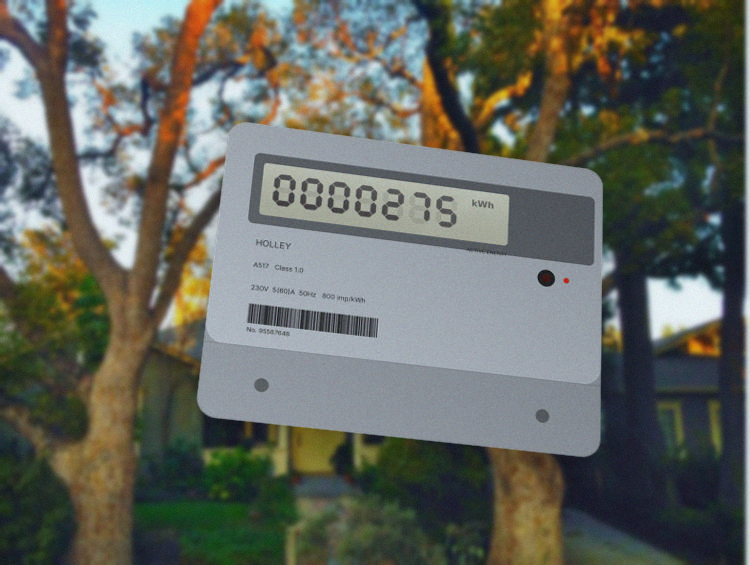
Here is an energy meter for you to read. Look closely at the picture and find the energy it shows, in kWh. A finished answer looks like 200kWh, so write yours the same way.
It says 275kWh
